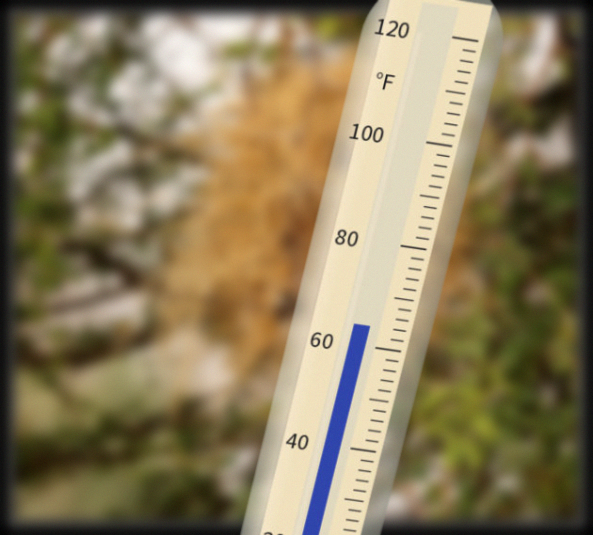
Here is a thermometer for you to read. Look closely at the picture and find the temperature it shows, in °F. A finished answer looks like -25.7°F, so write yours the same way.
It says 64°F
